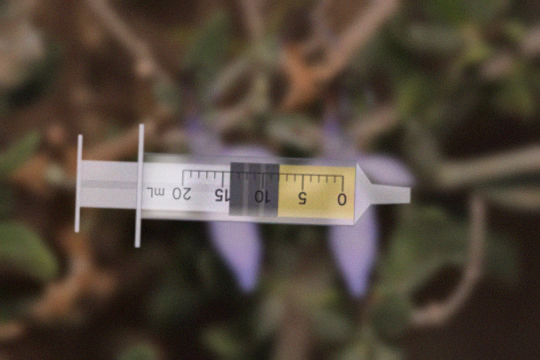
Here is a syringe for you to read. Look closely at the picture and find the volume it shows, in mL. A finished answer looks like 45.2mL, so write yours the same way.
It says 8mL
